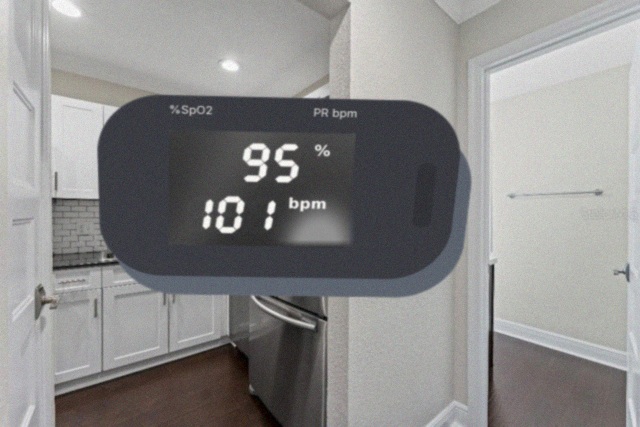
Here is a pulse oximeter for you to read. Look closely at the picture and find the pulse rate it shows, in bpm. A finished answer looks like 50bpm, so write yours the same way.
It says 101bpm
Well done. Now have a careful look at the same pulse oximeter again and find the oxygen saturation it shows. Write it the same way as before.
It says 95%
